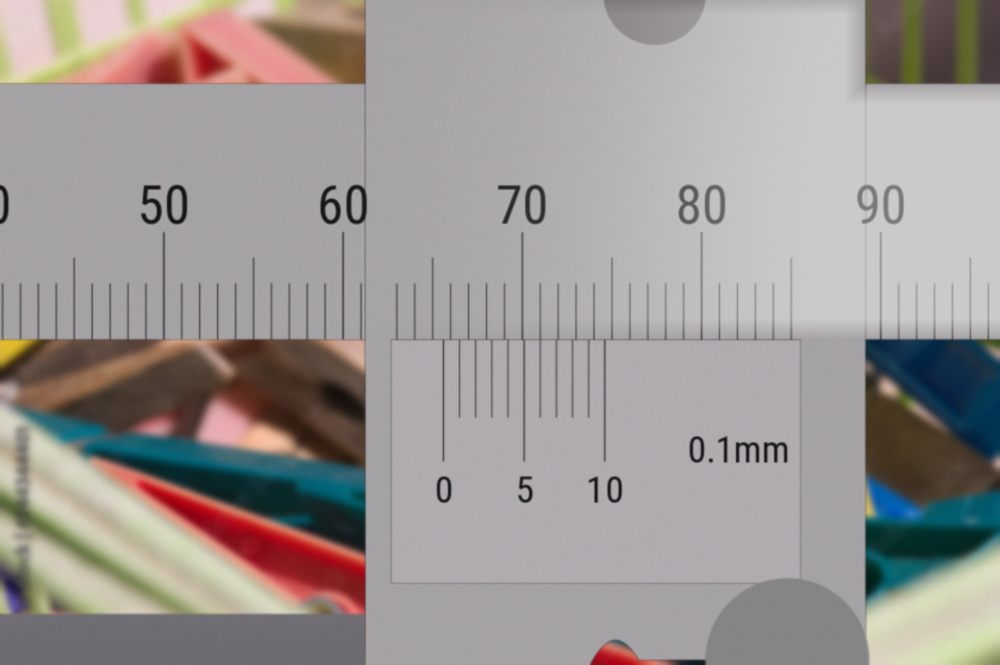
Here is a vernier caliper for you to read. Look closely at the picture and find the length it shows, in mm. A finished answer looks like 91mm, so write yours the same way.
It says 65.6mm
